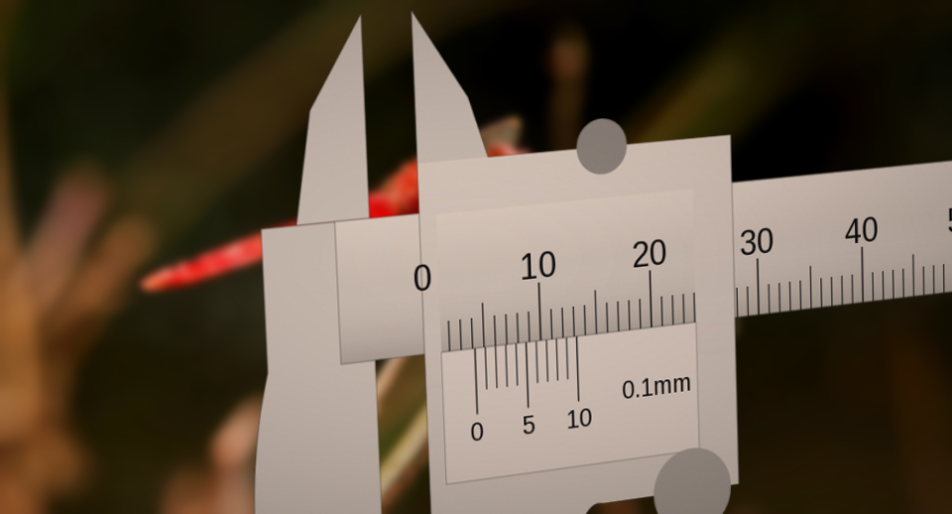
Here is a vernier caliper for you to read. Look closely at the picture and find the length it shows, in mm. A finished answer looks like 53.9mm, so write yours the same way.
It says 4.2mm
